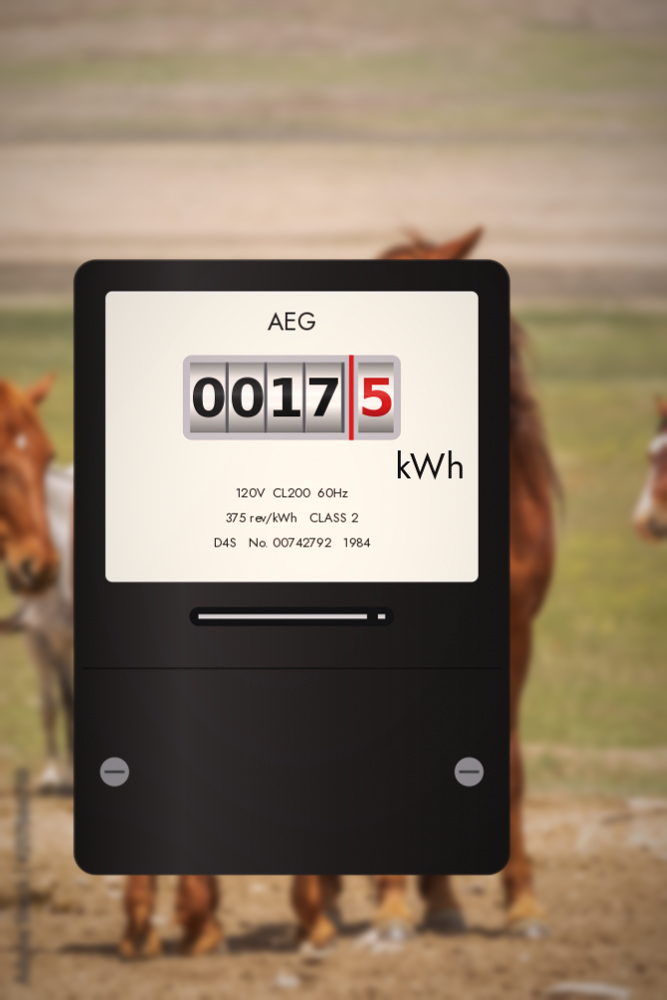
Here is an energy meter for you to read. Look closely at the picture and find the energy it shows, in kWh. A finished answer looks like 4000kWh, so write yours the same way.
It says 17.5kWh
